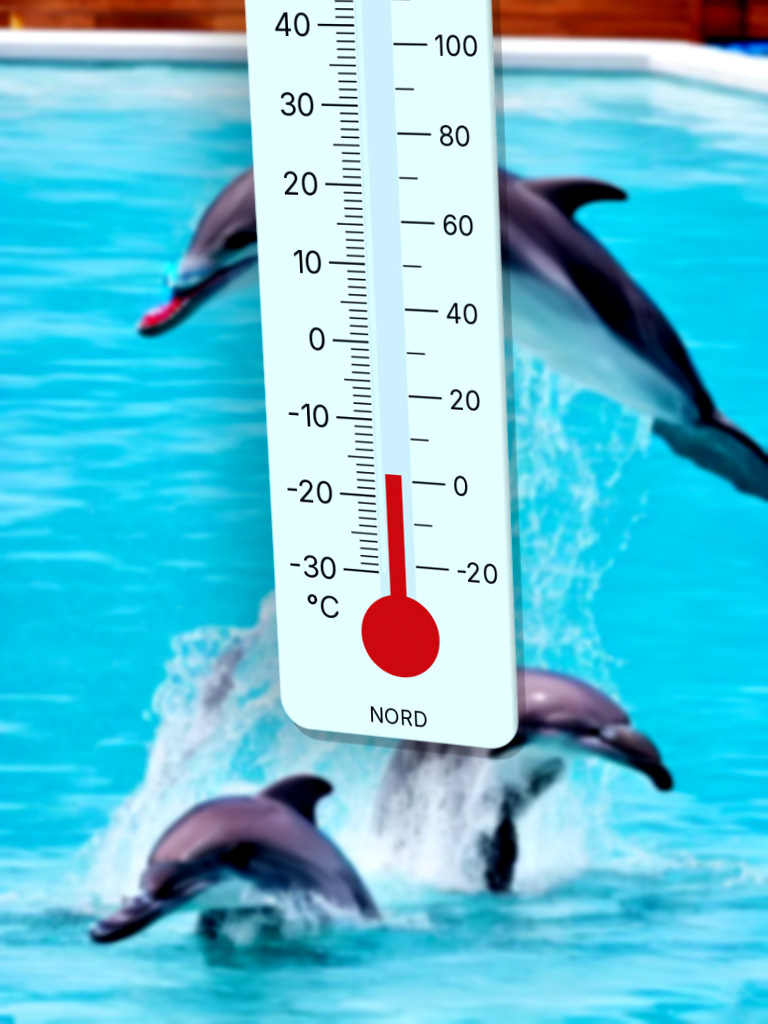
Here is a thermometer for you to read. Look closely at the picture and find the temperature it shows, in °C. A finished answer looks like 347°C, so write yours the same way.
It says -17°C
